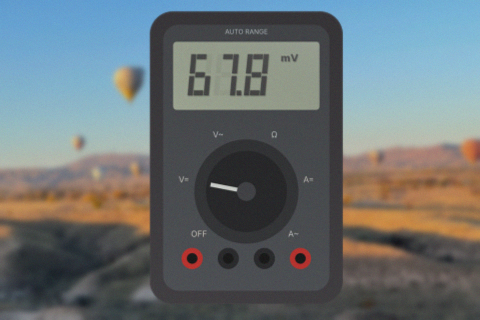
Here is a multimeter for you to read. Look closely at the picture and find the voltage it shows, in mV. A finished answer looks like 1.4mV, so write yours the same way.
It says 67.8mV
